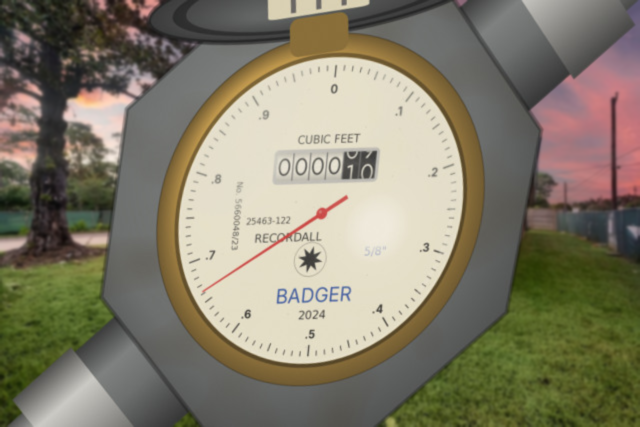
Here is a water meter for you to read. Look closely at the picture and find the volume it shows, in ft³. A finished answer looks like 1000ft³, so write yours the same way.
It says 9.66ft³
